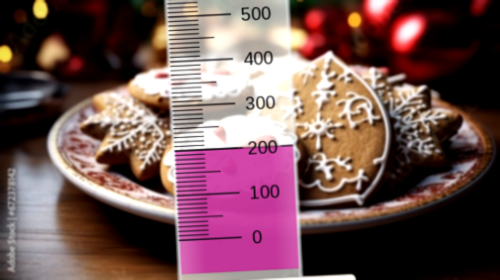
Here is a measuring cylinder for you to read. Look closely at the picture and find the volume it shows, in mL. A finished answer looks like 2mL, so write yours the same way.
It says 200mL
